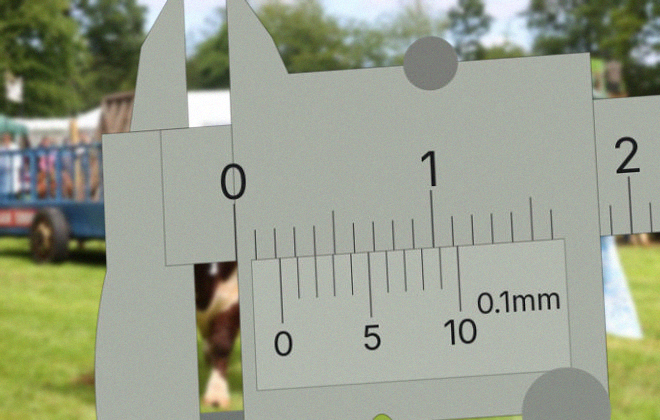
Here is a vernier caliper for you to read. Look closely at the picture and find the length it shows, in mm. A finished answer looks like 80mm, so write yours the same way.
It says 2.2mm
